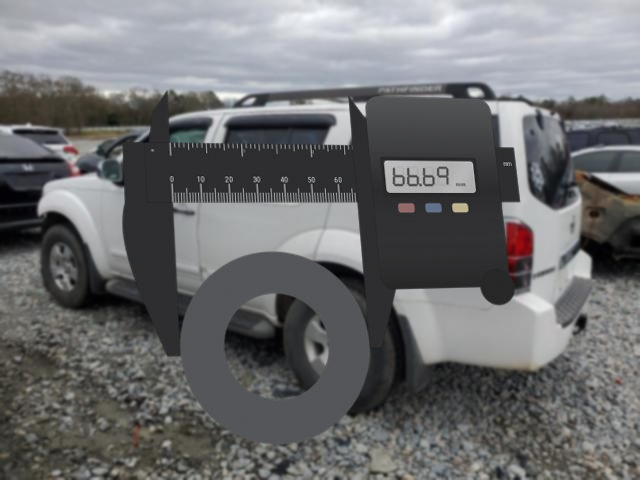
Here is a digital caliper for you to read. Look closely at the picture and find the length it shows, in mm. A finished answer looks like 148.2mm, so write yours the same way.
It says 66.69mm
